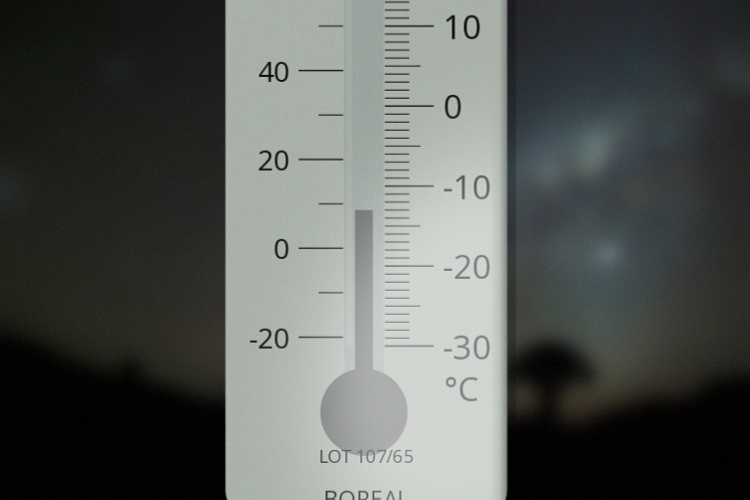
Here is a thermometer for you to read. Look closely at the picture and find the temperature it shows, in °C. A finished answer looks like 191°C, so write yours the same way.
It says -13°C
